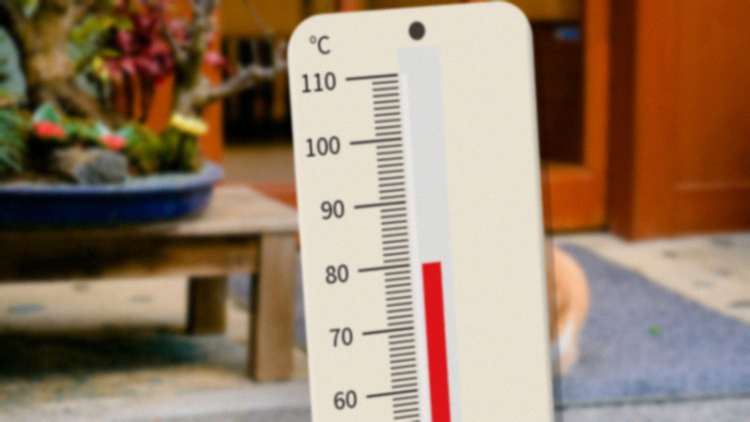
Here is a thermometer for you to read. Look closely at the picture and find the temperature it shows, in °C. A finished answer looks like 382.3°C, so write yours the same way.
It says 80°C
